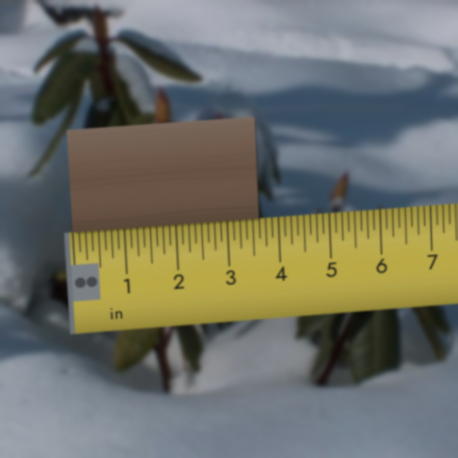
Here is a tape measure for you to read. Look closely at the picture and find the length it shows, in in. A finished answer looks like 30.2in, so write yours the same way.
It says 3.625in
